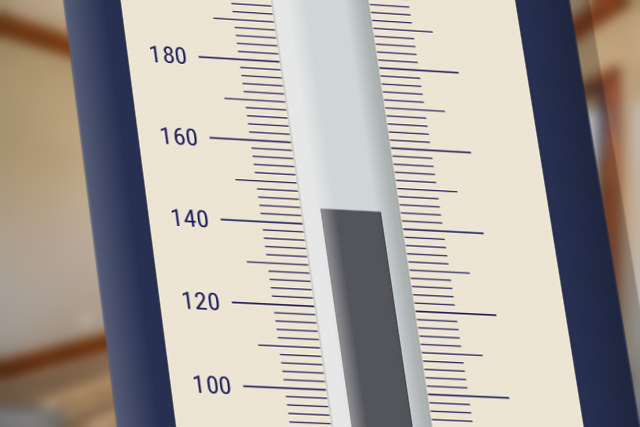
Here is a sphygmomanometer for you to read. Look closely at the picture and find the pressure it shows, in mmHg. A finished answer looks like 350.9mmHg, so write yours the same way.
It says 144mmHg
